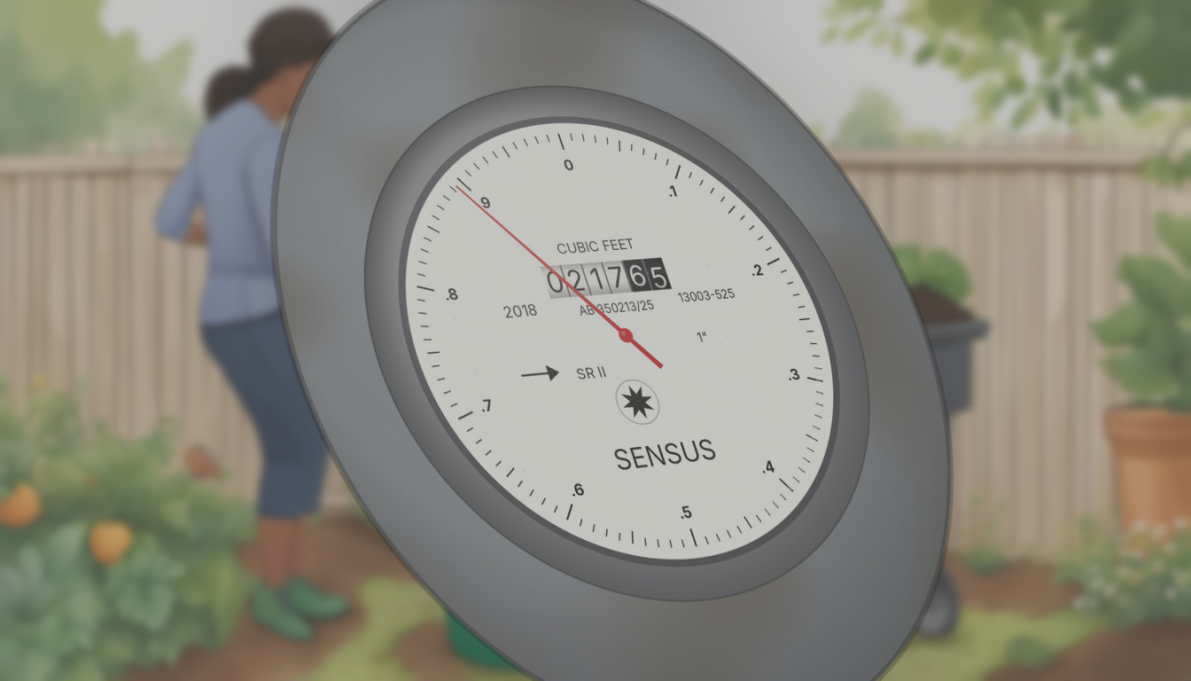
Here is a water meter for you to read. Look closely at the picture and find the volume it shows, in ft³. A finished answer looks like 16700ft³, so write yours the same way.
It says 21764.89ft³
